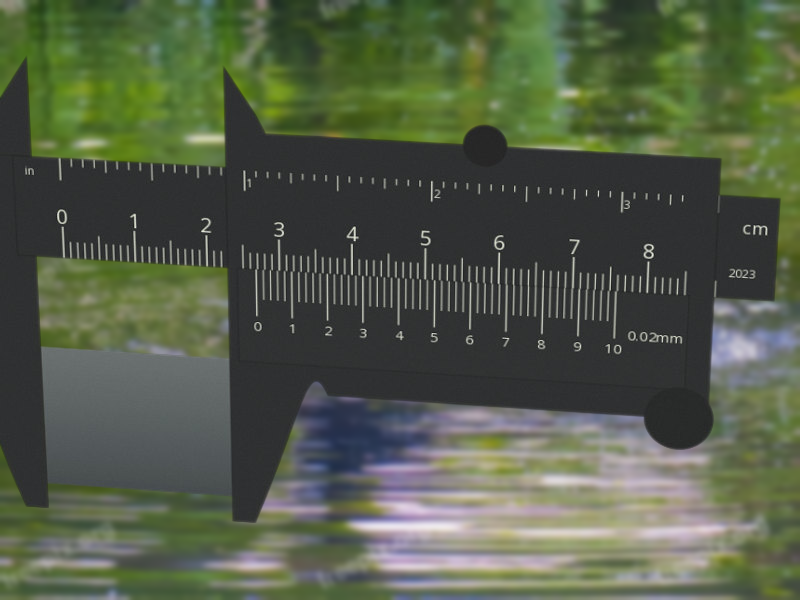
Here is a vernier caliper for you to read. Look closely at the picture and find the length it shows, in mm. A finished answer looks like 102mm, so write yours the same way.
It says 26.8mm
